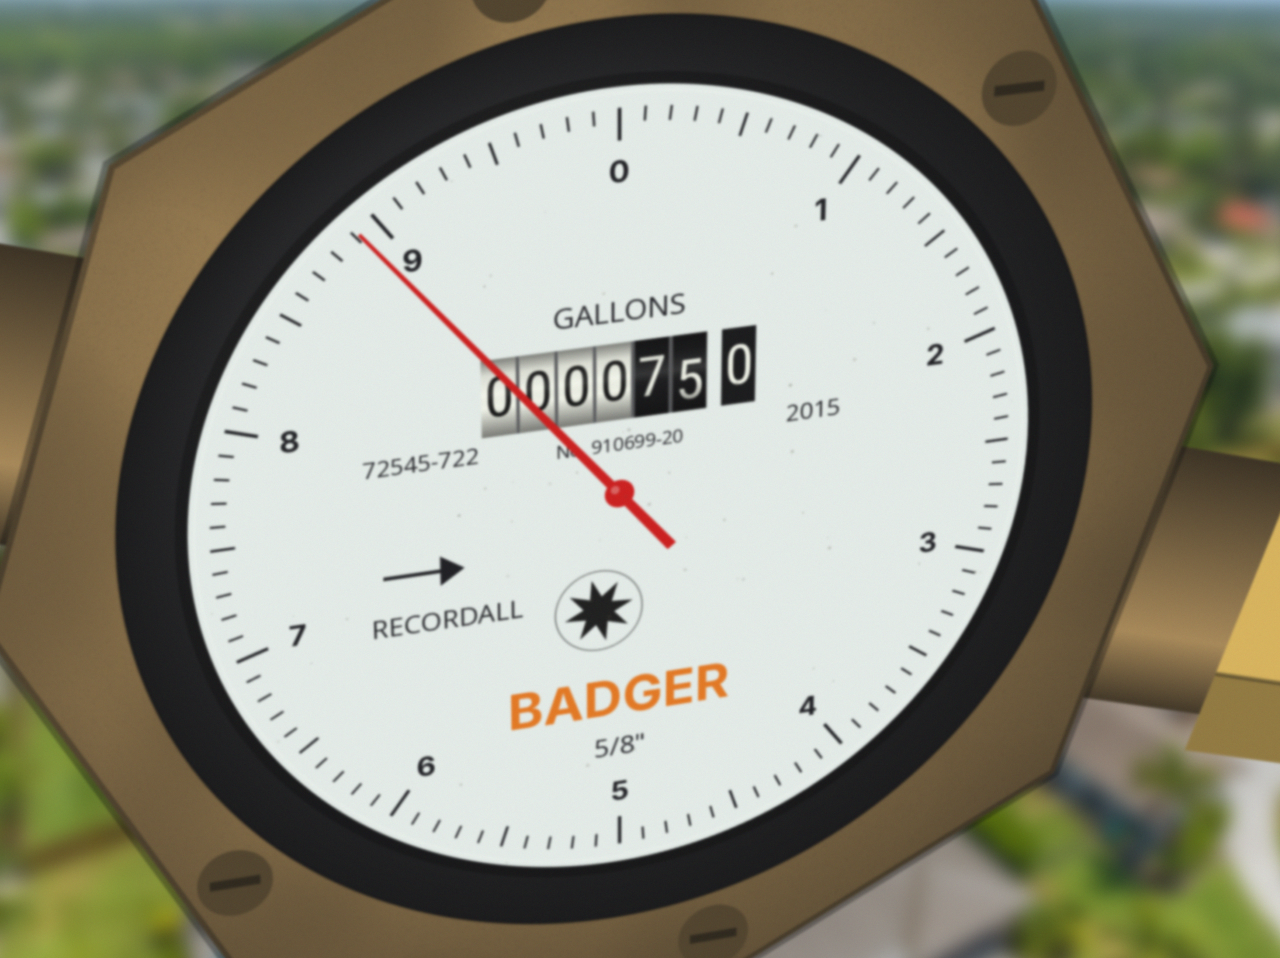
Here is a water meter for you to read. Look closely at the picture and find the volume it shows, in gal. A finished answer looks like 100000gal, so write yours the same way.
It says 748.9gal
